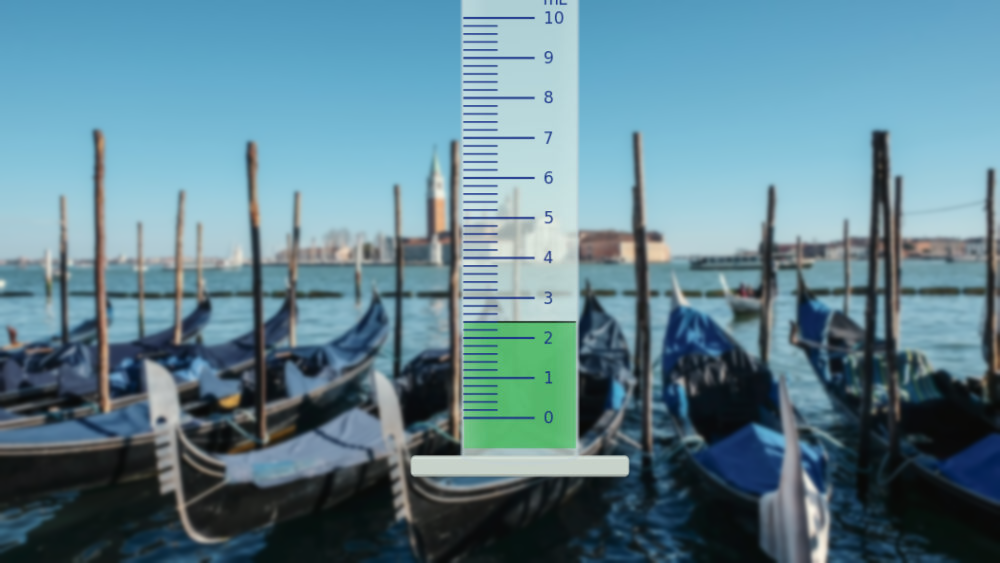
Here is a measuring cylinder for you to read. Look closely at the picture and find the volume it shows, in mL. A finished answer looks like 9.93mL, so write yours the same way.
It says 2.4mL
